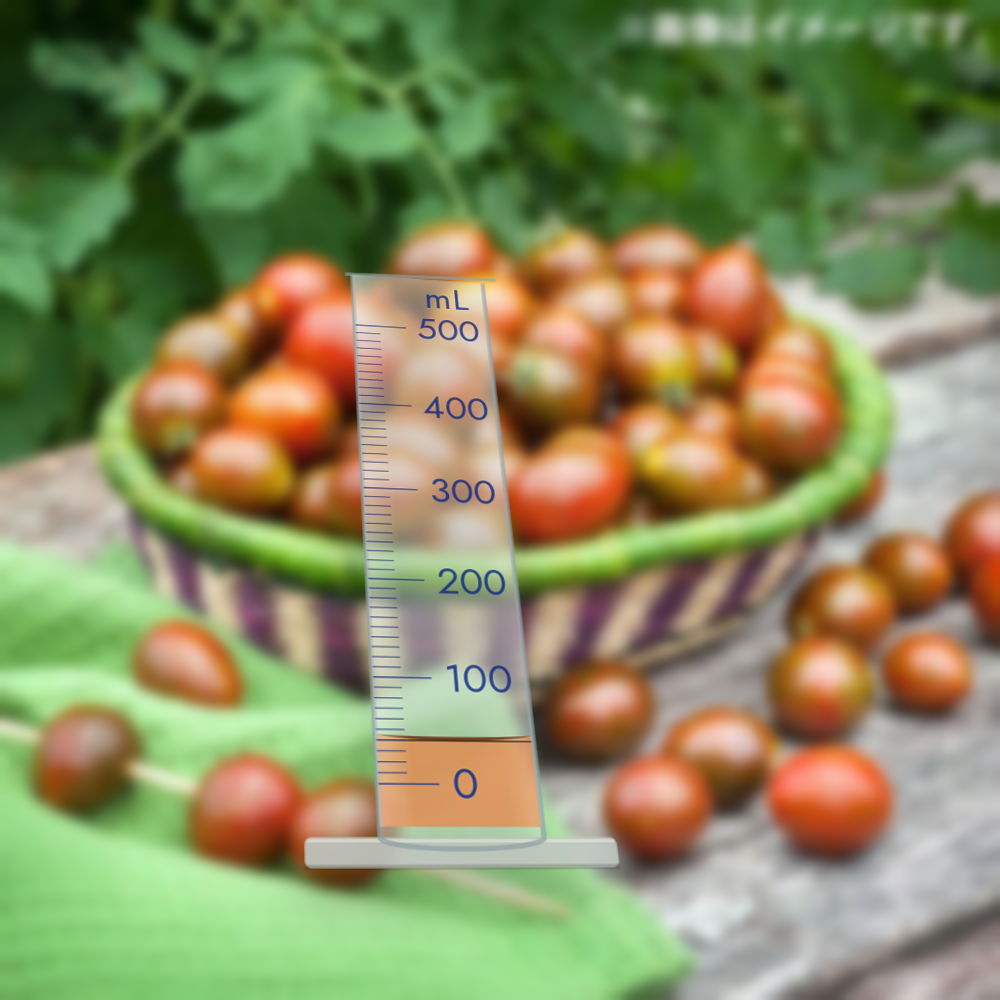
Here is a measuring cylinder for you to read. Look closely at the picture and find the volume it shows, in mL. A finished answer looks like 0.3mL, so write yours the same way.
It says 40mL
